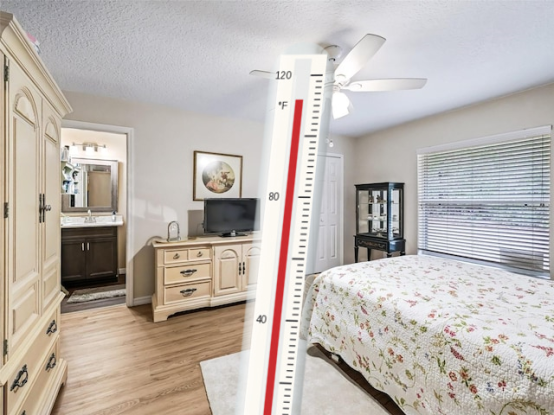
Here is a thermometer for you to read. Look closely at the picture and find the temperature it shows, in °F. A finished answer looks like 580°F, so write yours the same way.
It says 112°F
